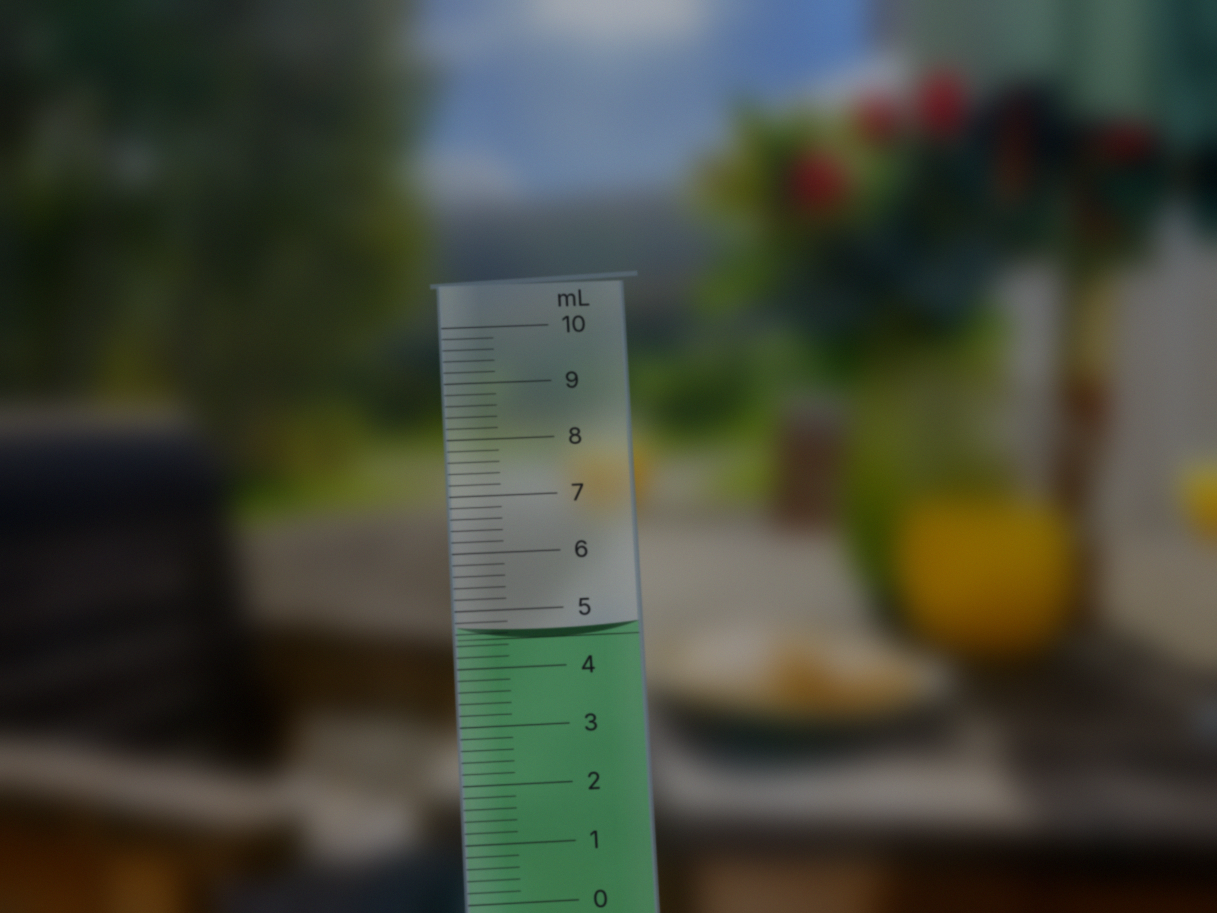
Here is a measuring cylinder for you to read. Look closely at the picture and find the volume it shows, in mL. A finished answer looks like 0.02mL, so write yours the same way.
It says 4.5mL
